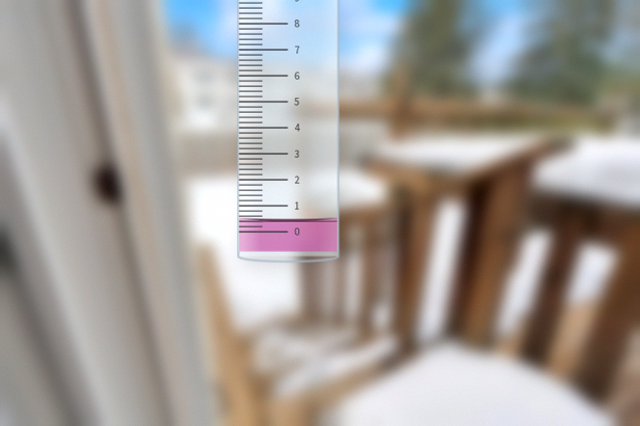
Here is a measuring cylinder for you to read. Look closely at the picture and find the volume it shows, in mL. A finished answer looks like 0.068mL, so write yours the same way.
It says 0.4mL
